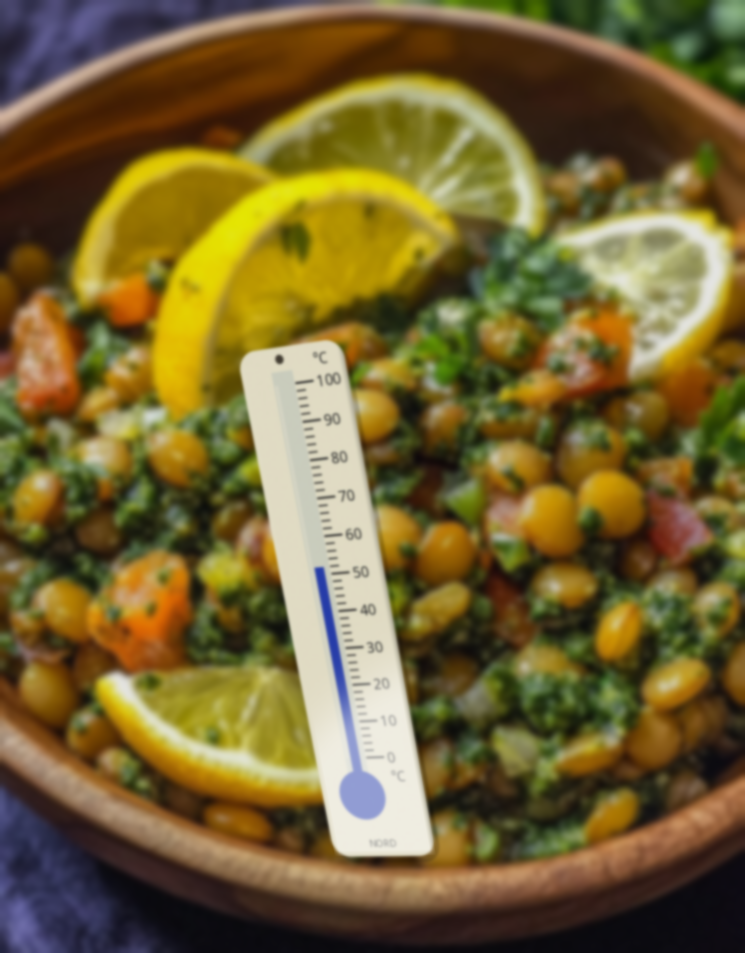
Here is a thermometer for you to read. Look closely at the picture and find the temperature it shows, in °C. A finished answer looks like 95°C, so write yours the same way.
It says 52°C
